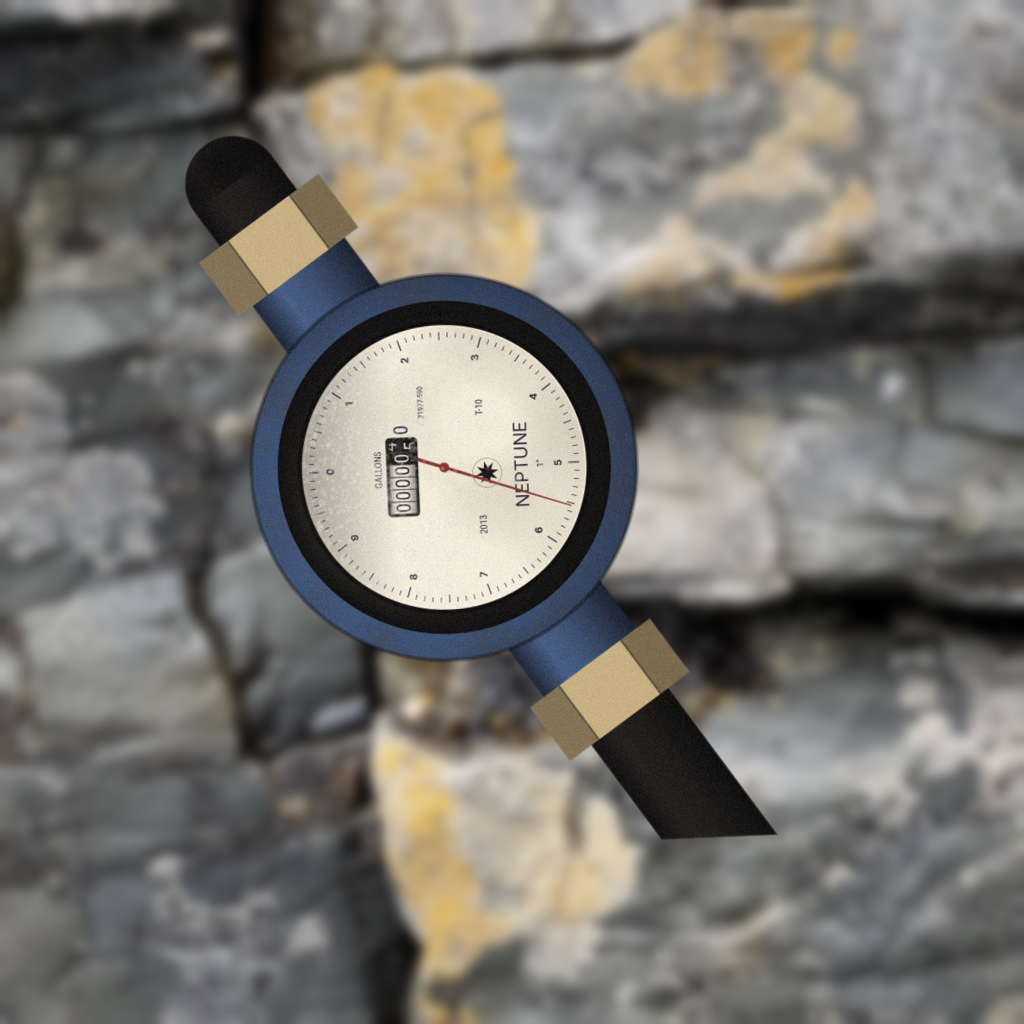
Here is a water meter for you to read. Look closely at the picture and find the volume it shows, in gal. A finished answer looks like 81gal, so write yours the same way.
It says 45.5gal
